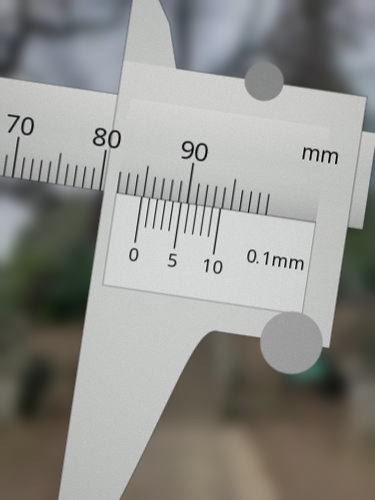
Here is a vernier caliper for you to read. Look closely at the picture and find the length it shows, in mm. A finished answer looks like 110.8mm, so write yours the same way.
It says 84.8mm
